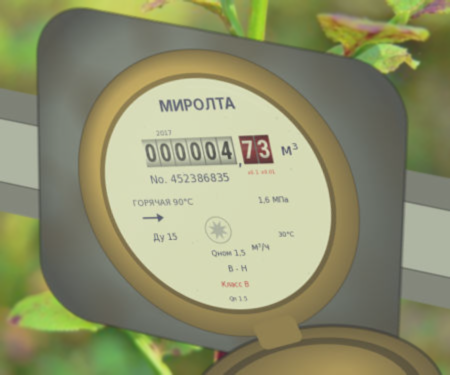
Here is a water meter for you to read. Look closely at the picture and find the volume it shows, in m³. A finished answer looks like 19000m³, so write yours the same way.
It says 4.73m³
